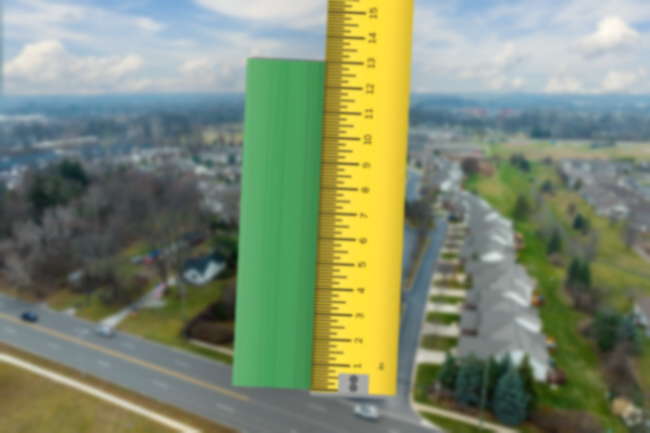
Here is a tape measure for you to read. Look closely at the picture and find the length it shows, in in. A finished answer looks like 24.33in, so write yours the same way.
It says 13in
